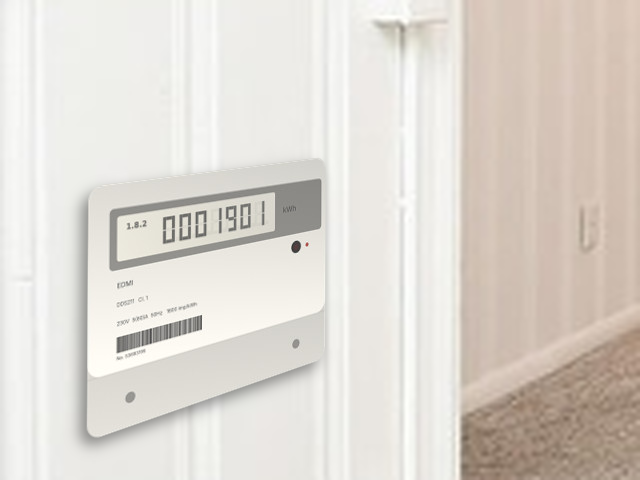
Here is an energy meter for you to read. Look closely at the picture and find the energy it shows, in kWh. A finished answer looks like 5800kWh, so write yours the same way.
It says 1901kWh
